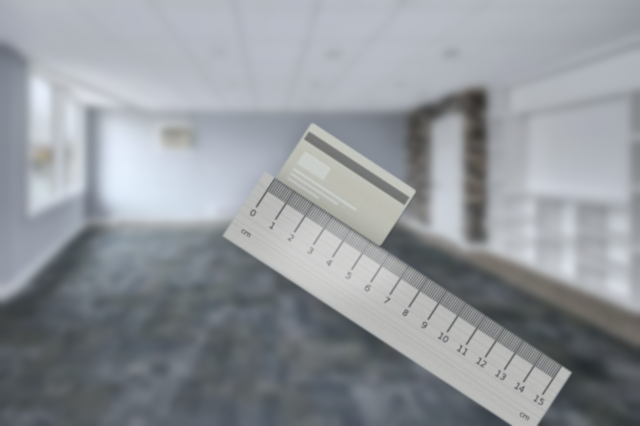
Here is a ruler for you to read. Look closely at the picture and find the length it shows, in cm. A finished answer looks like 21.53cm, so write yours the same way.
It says 5.5cm
